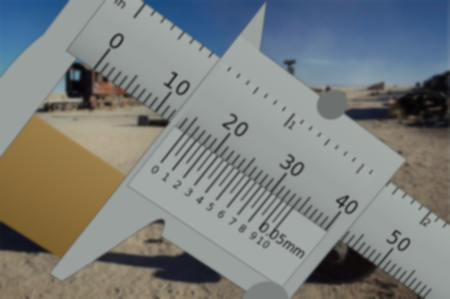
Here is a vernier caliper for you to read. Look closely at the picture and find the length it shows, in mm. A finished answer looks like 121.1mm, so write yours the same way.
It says 15.0mm
